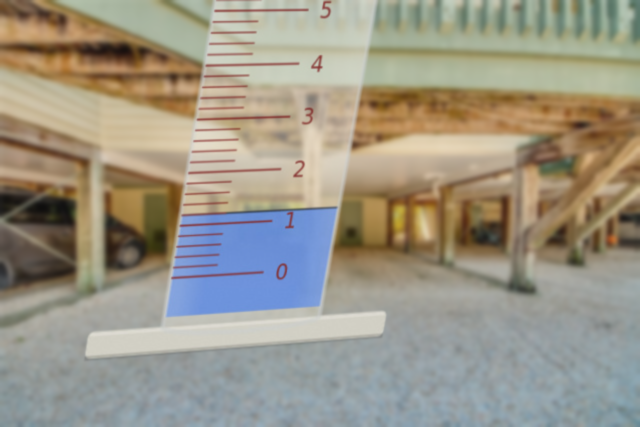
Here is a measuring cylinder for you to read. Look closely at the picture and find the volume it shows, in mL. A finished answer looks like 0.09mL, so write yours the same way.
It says 1.2mL
